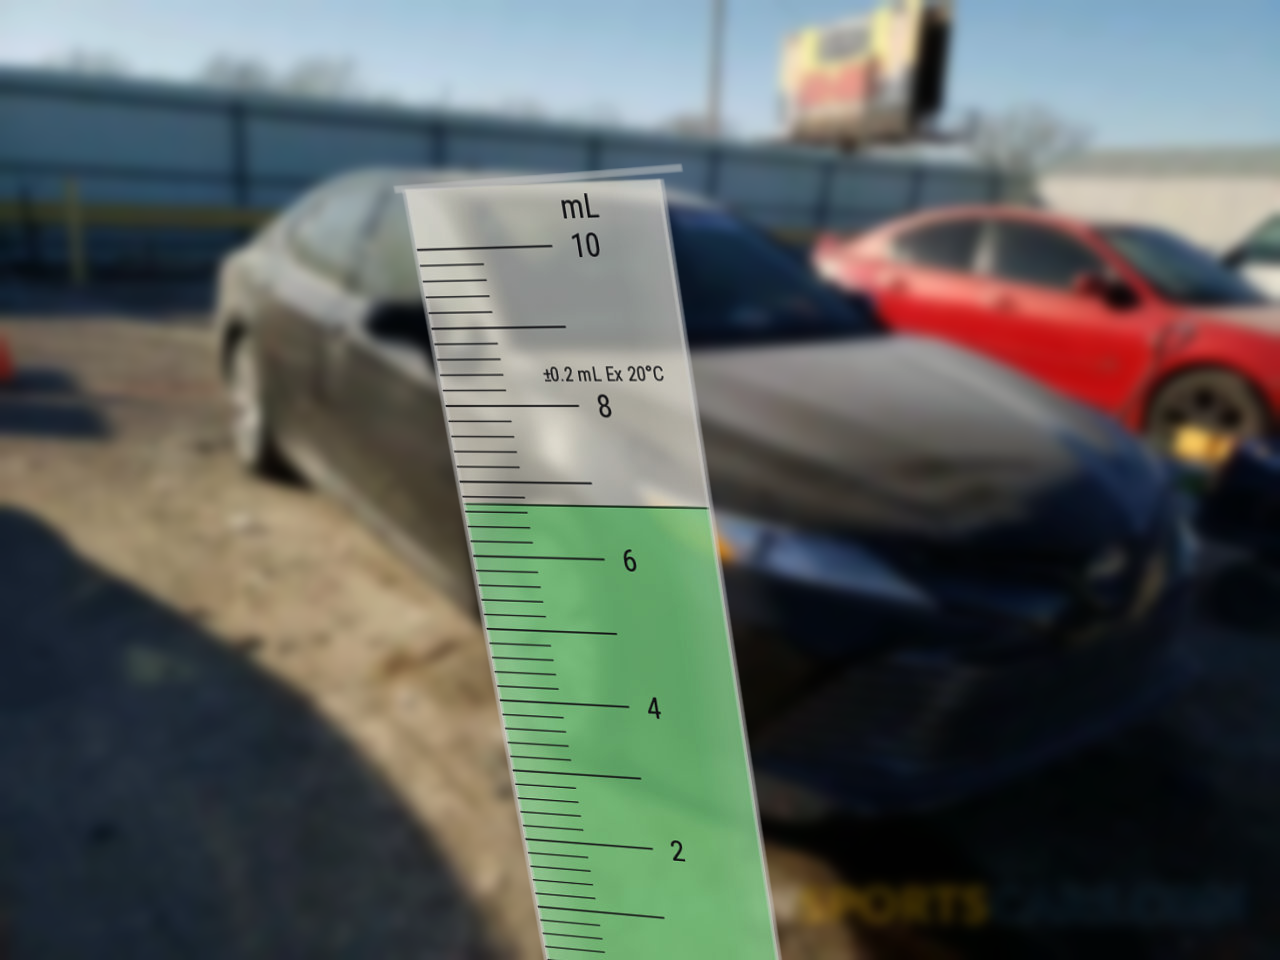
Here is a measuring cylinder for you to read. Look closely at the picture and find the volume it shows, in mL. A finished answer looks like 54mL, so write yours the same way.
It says 6.7mL
